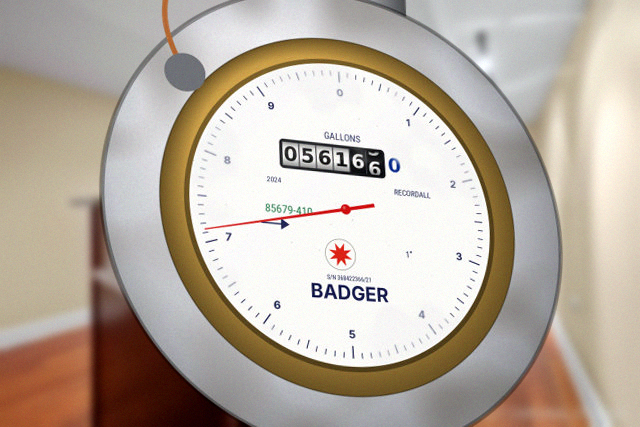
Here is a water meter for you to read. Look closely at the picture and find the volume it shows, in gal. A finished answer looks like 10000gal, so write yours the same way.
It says 561657.1gal
